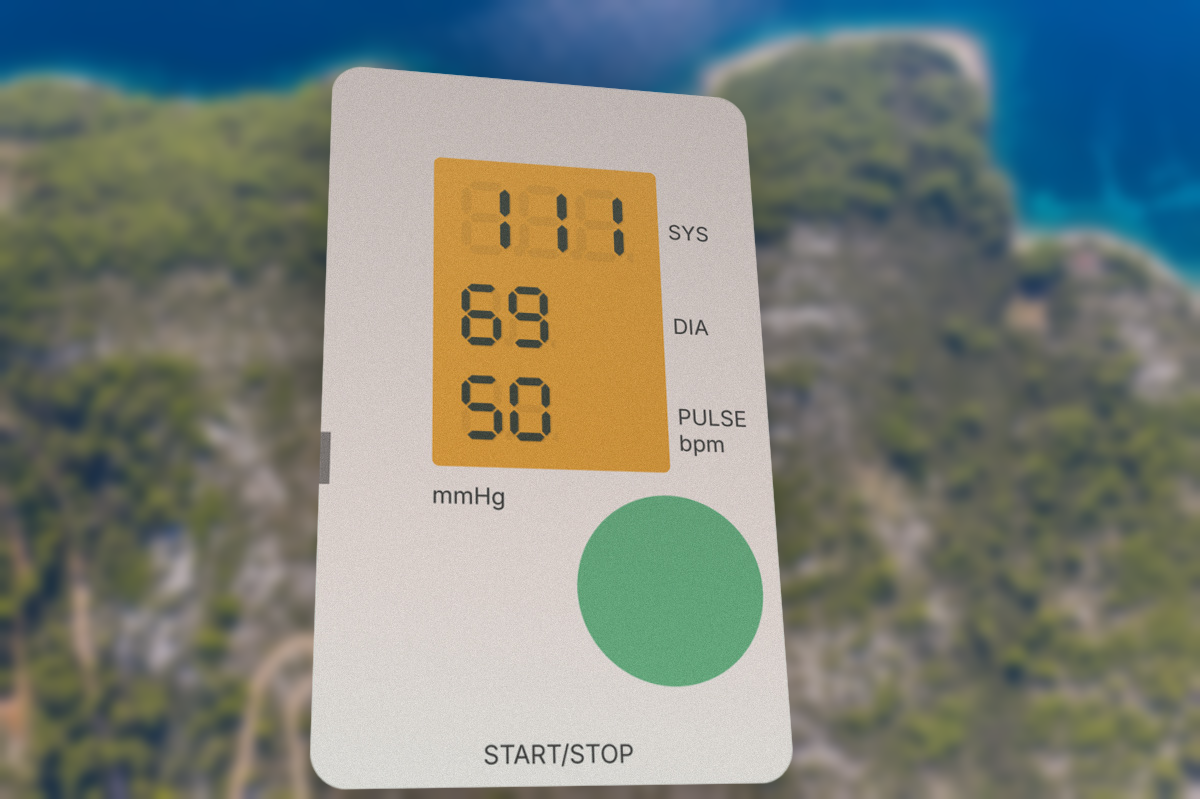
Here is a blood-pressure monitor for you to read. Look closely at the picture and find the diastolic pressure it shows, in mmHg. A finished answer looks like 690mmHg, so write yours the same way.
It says 69mmHg
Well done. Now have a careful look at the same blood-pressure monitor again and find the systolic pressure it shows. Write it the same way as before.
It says 111mmHg
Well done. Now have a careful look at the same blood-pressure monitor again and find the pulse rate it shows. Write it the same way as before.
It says 50bpm
